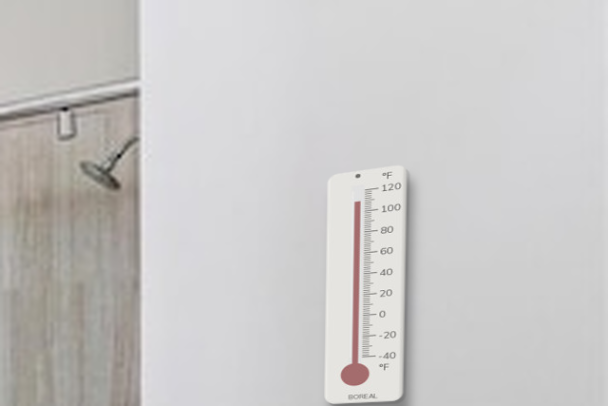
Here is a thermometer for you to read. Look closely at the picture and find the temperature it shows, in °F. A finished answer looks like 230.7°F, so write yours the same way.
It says 110°F
